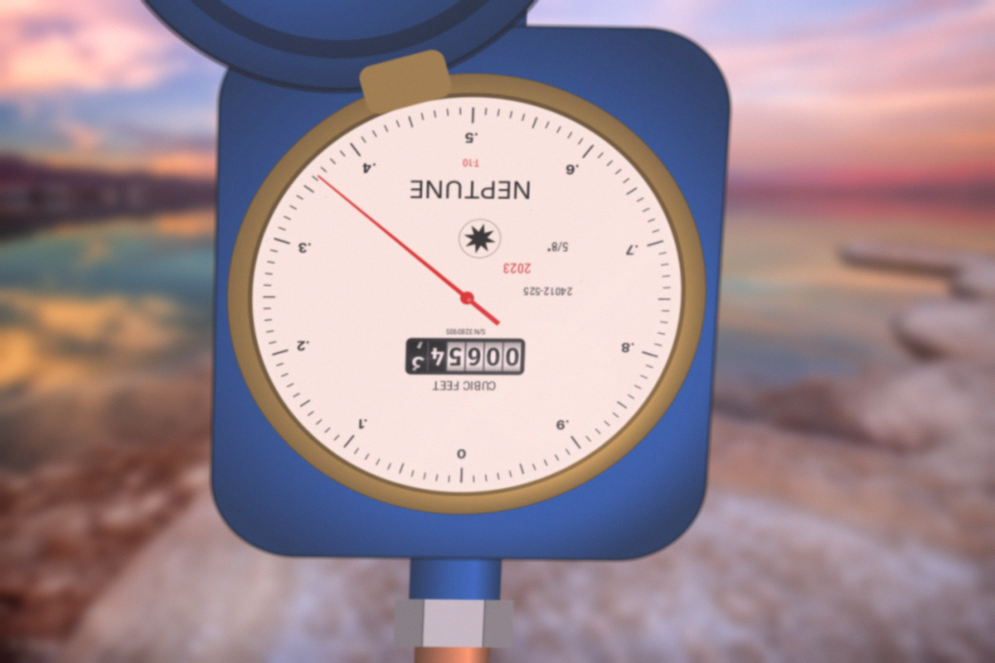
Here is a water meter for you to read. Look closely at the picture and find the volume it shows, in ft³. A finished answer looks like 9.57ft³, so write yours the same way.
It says 6543.36ft³
